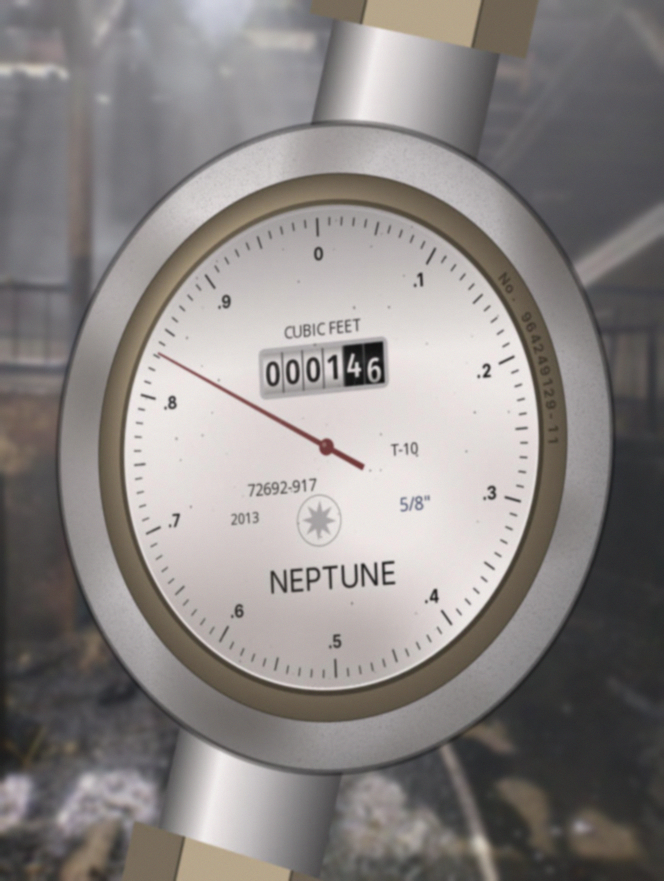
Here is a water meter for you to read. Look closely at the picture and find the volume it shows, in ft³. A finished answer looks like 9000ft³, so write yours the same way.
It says 145.83ft³
